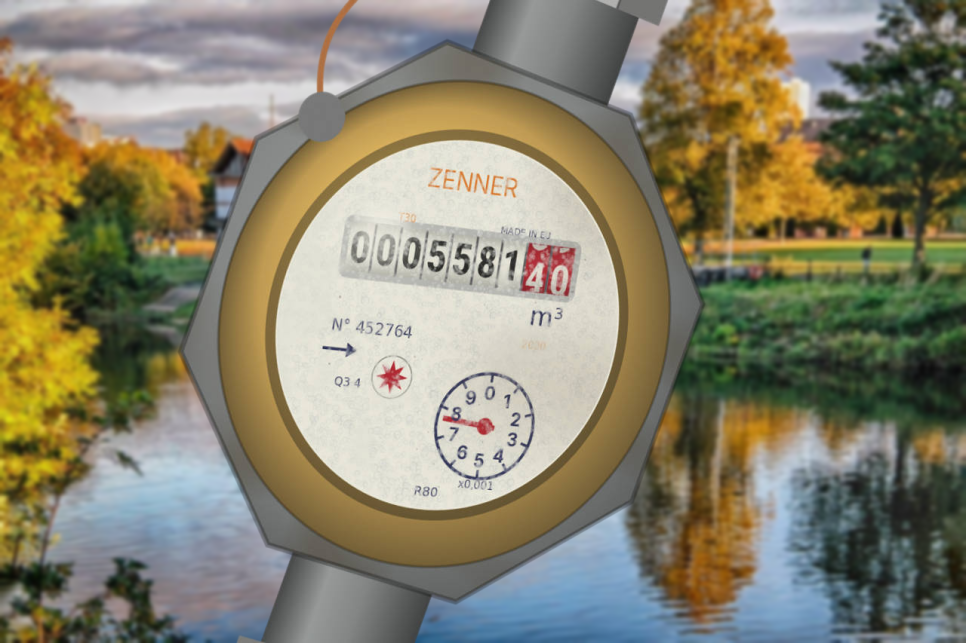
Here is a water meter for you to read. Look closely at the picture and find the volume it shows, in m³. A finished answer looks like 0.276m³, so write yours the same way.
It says 5581.397m³
